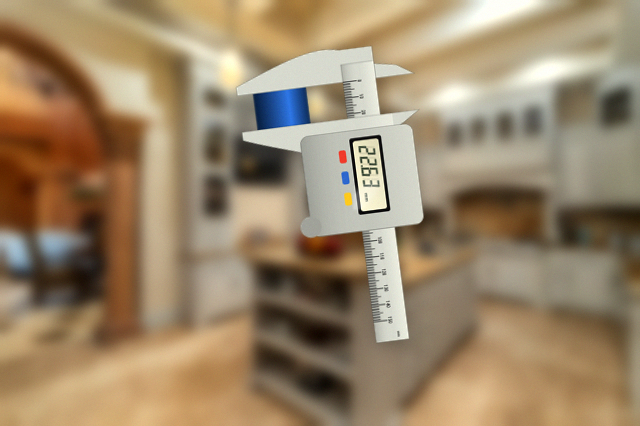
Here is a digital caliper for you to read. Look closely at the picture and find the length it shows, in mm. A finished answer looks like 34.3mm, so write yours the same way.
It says 22.63mm
